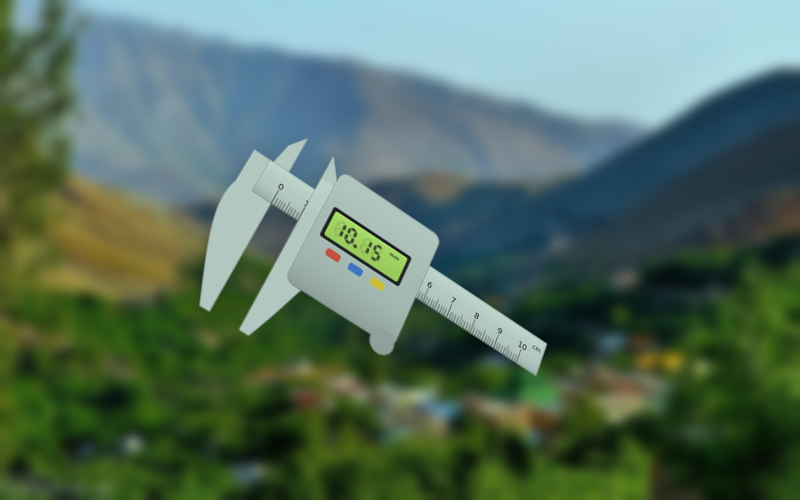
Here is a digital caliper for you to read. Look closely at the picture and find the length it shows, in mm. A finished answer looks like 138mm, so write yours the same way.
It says 10.15mm
